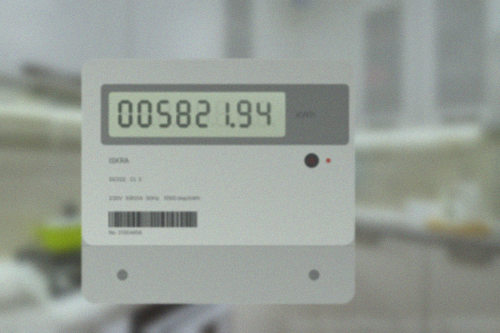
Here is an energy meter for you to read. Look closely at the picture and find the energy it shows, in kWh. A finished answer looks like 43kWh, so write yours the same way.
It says 5821.94kWh
